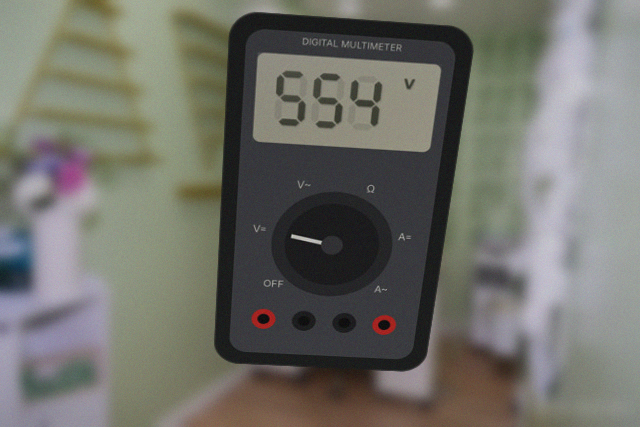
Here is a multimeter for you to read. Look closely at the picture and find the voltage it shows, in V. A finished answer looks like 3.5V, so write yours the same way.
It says 554V
